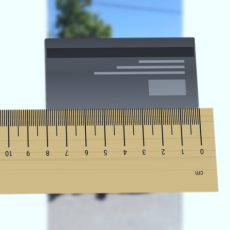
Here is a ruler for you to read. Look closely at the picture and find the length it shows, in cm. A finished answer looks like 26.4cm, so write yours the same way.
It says 8cm
